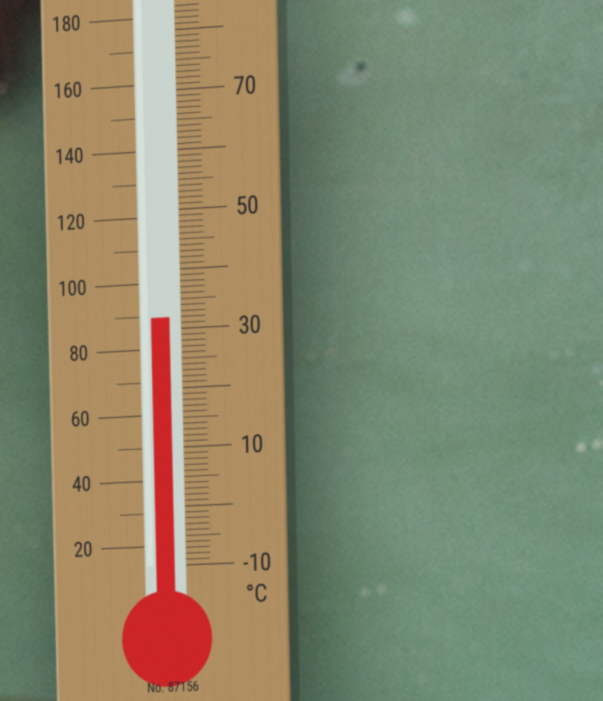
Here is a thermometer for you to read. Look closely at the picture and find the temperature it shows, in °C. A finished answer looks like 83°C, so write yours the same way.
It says 32°C
